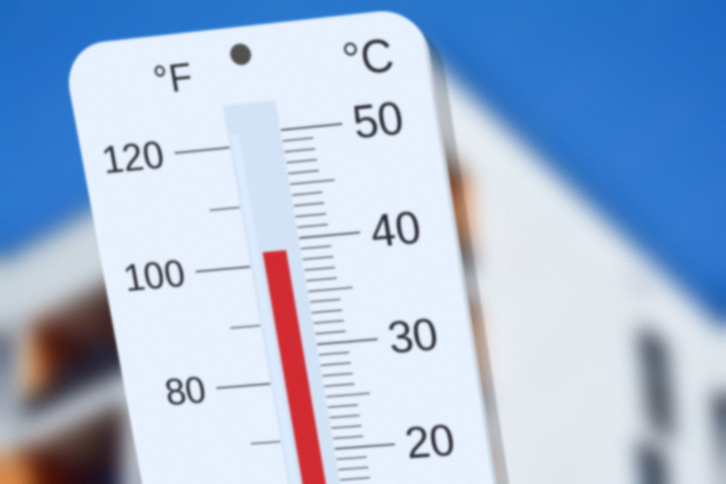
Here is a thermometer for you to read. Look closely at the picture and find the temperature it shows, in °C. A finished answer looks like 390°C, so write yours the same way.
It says 39°C
